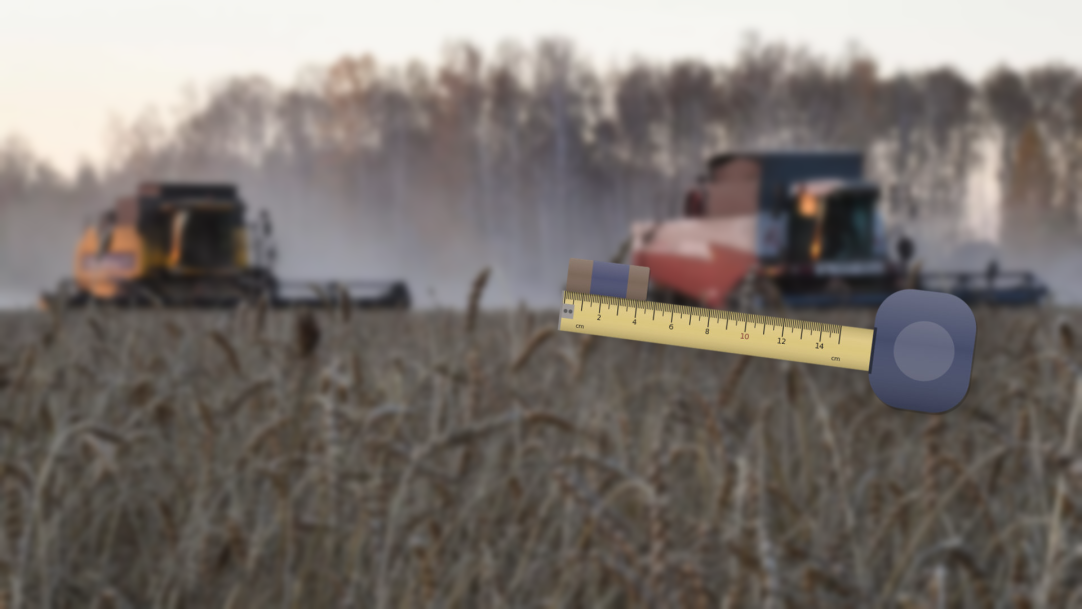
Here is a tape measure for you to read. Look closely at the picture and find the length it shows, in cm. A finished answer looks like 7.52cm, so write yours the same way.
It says 4.5cm
